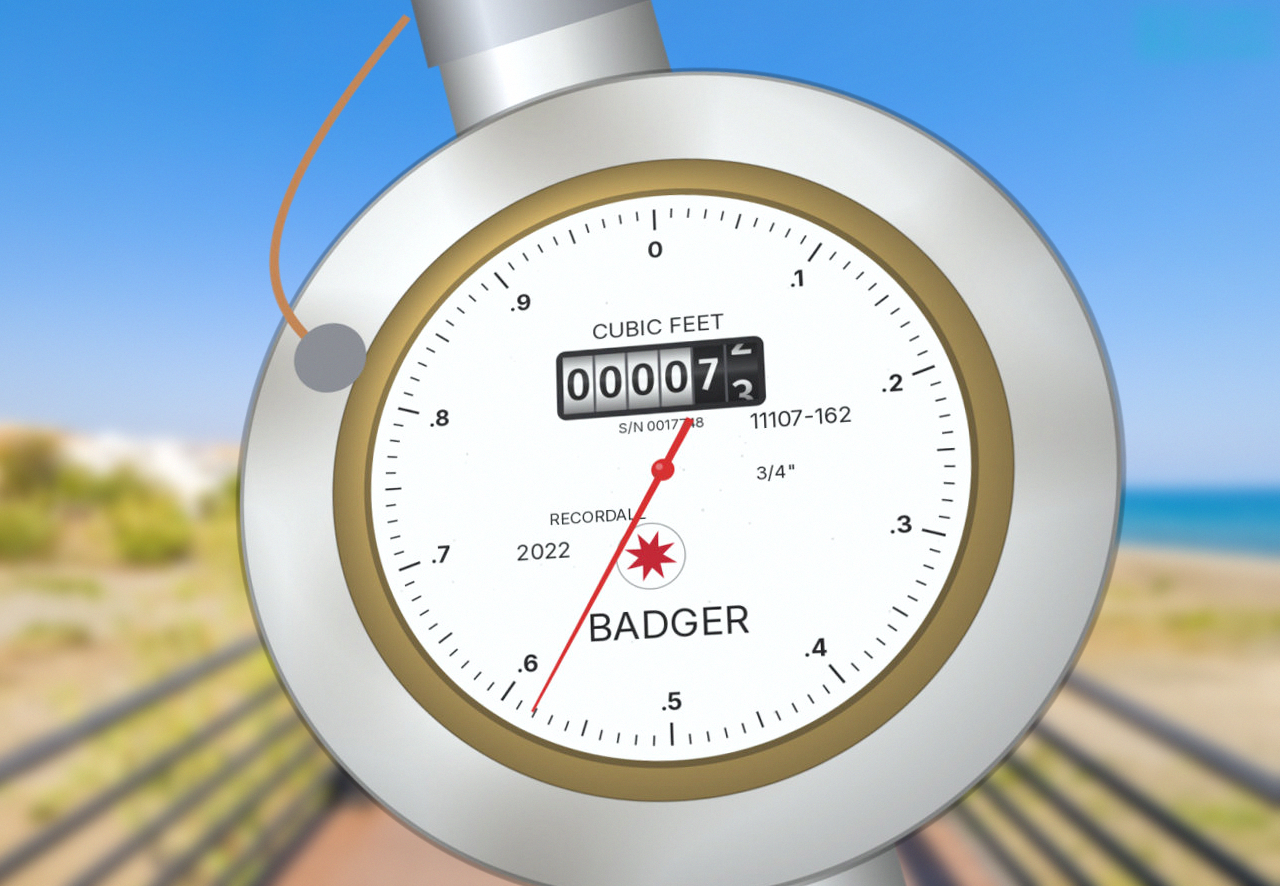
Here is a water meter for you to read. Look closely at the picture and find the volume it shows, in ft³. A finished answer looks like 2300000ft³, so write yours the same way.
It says 72.58ft³
